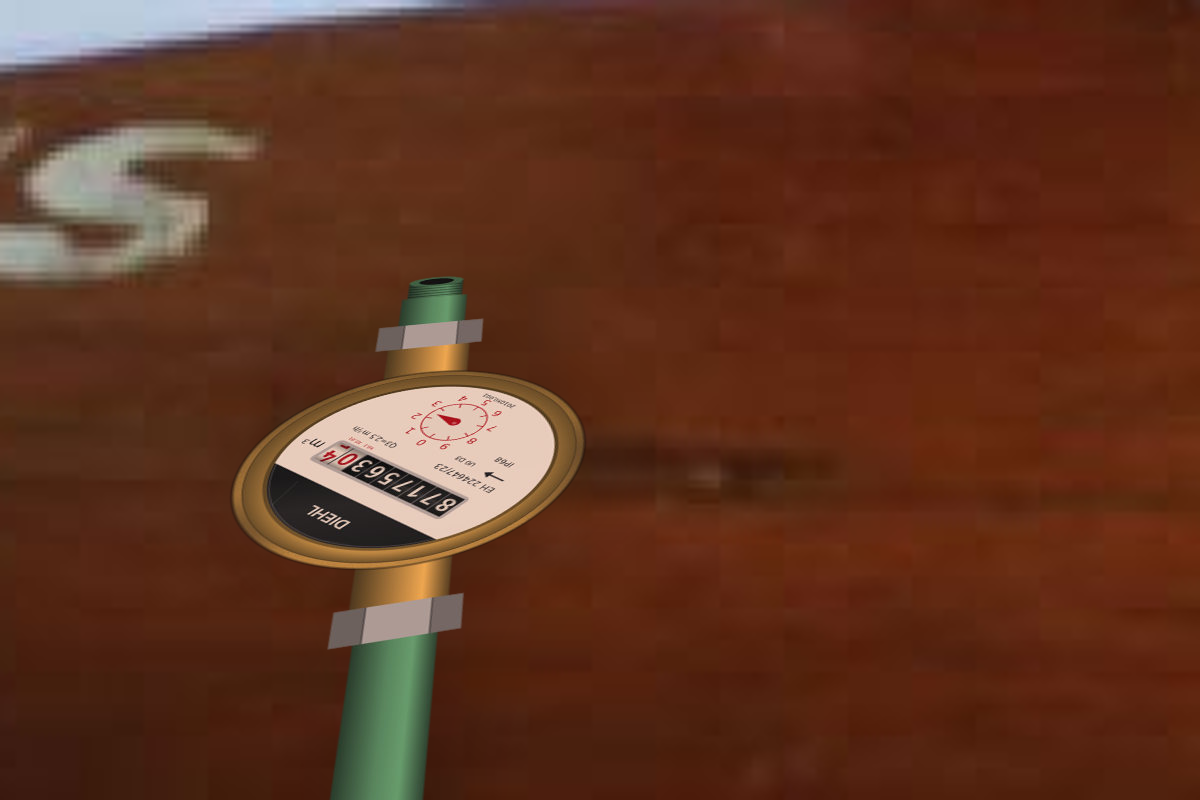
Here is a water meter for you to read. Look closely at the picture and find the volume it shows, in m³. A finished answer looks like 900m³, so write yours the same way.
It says 8717563.042m³
